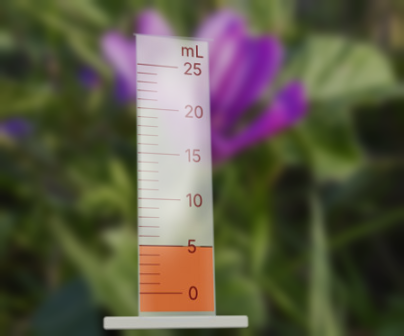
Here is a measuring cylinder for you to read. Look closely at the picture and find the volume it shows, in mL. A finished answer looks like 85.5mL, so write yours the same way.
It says 5mL
